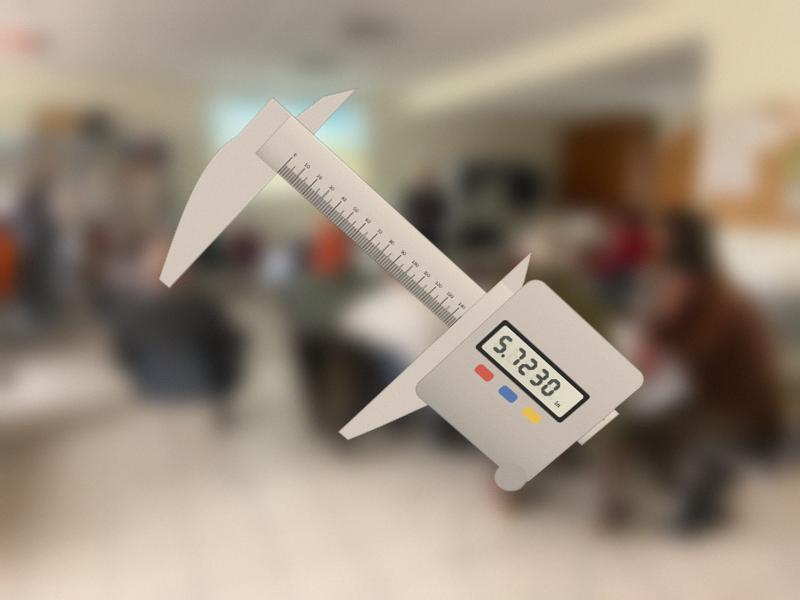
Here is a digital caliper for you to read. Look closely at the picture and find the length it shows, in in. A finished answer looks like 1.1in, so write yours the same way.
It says 5.7230in
